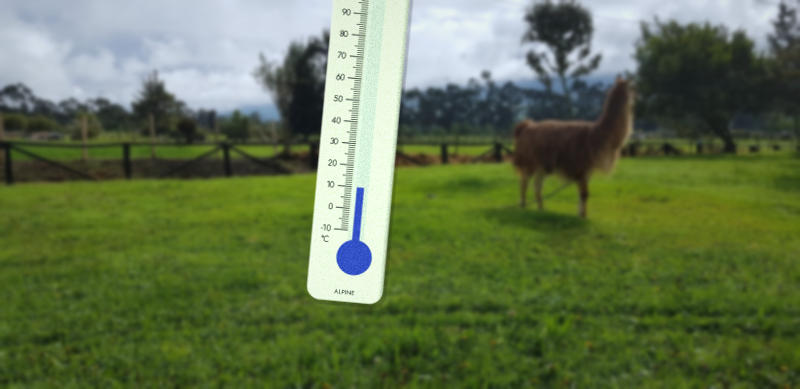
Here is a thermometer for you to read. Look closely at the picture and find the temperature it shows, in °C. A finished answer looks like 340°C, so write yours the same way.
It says 10°C
